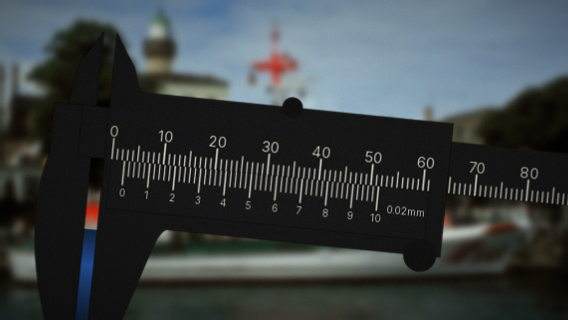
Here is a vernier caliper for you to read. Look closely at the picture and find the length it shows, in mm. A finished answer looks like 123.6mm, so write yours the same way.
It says 2.5mm
